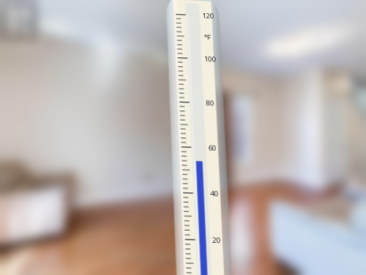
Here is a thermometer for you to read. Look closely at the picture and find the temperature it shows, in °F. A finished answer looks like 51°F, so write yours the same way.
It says 54°F
